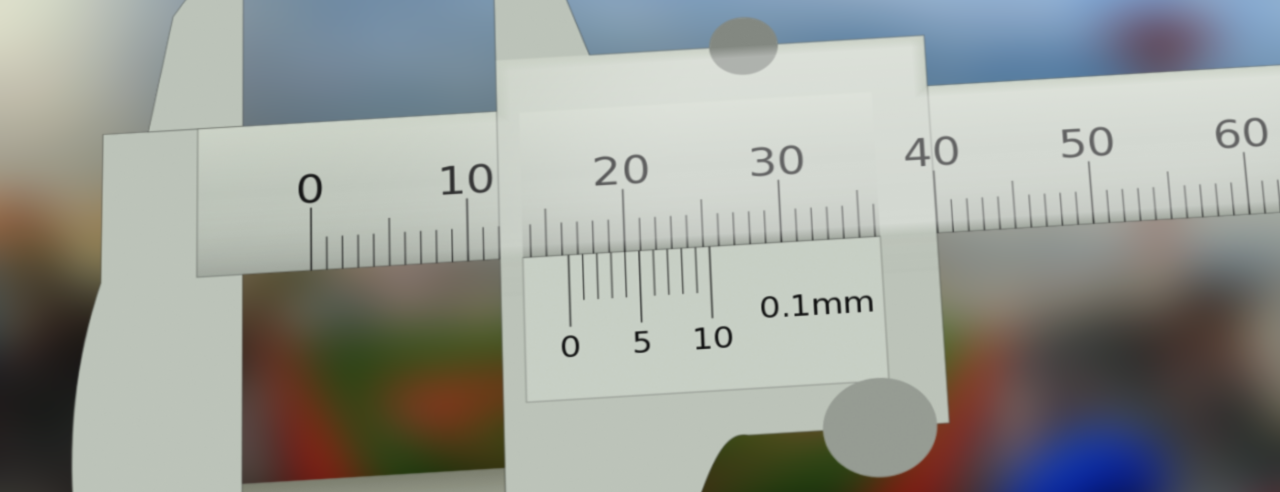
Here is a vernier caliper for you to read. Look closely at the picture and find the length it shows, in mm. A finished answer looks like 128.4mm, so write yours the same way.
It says 16.4mm
